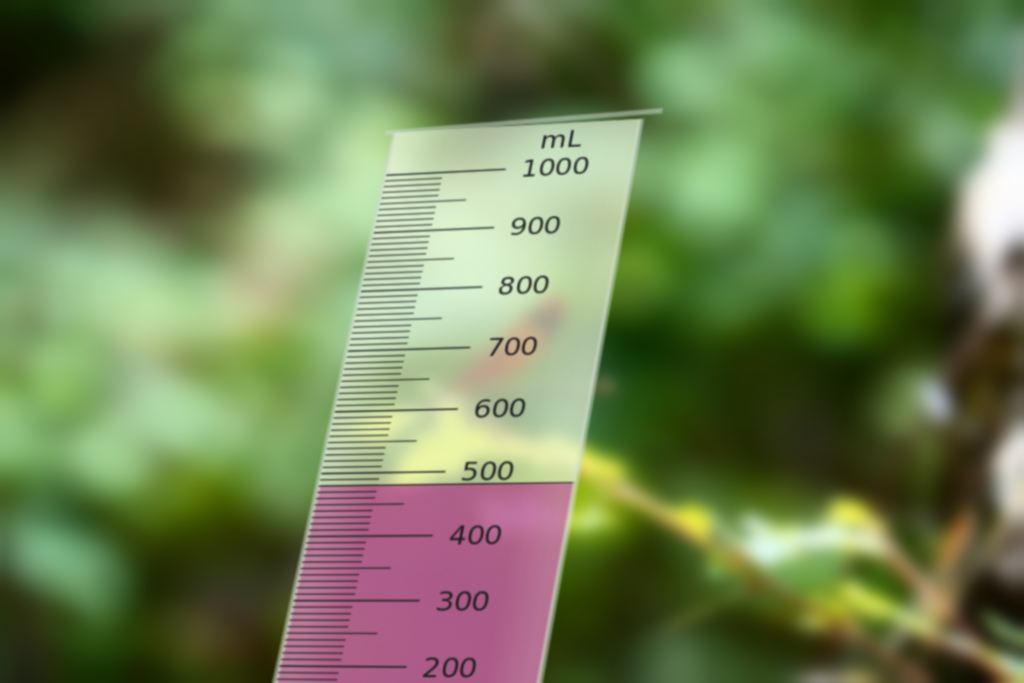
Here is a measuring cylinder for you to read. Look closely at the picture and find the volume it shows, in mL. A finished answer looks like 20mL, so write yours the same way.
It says 480mL
